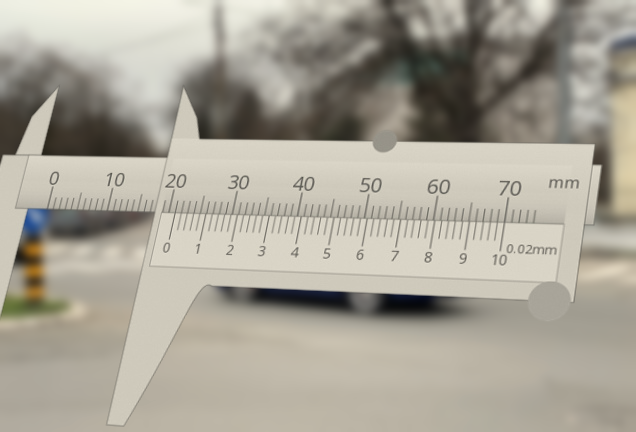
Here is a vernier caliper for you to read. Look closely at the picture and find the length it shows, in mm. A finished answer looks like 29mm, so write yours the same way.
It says 21.0mm
